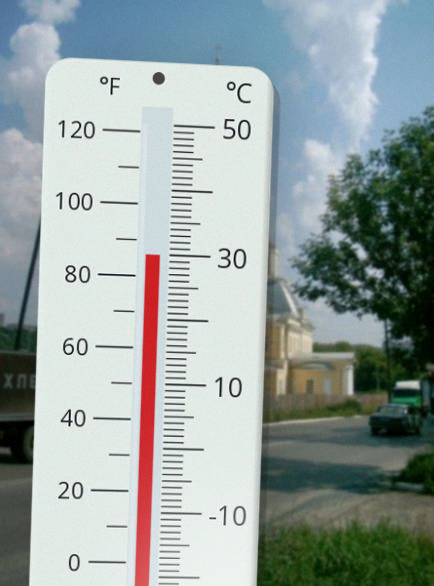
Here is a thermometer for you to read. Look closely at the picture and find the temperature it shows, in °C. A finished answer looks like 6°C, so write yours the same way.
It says 30°C
